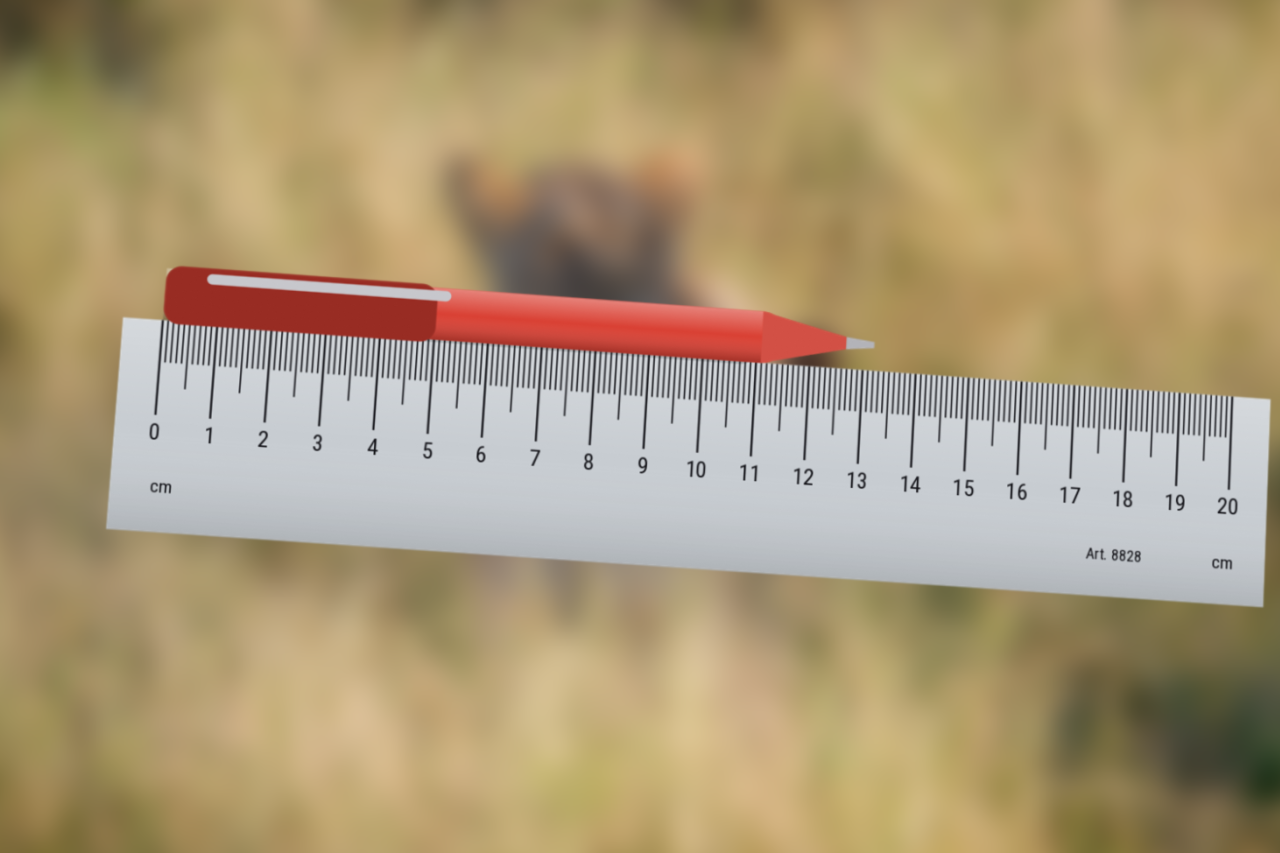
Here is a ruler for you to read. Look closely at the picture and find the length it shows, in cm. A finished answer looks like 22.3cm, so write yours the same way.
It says 13.2cm
